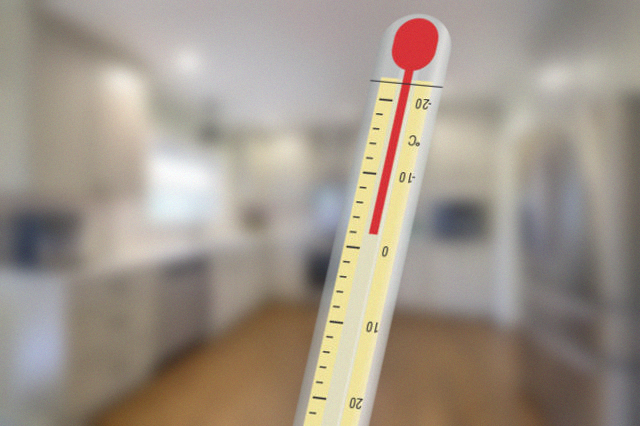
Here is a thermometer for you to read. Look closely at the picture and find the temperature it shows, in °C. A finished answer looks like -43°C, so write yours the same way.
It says -2°C
